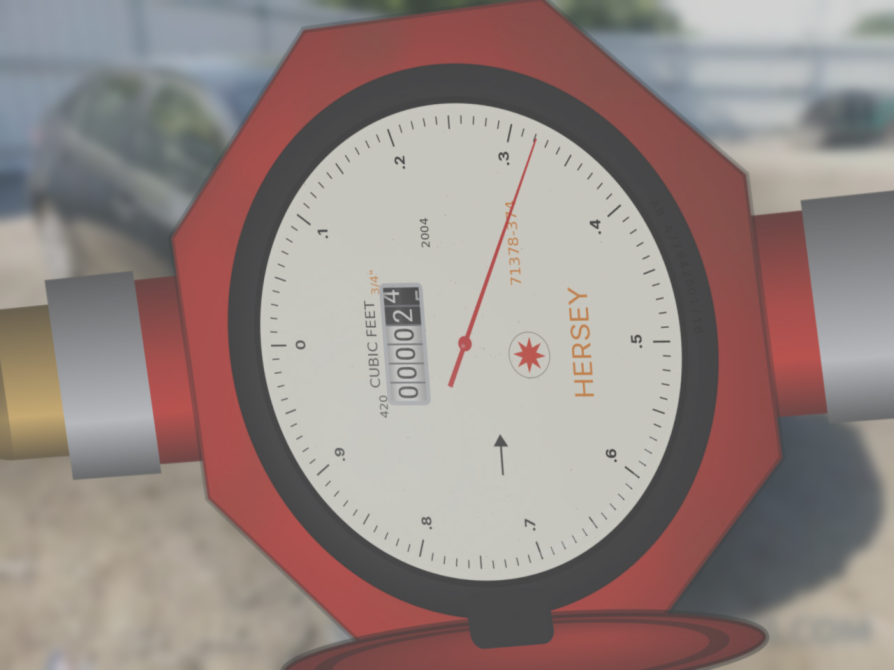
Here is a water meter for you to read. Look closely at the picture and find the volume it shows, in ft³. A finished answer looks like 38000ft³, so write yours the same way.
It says 24.32ft³
